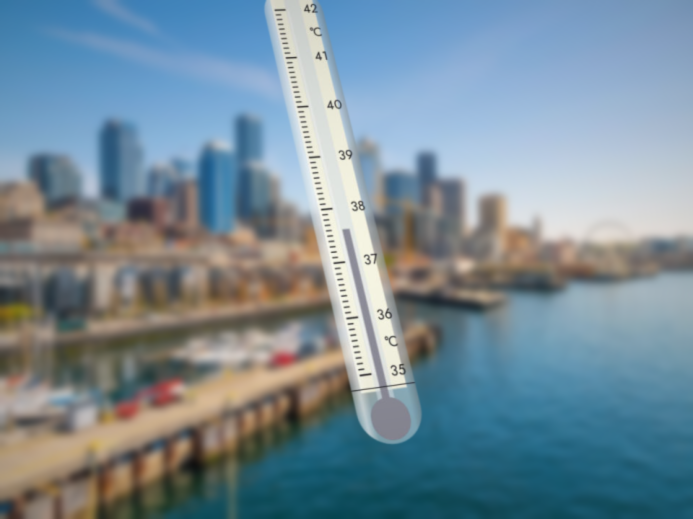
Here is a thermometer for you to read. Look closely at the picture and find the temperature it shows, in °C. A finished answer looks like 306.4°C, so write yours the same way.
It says 37.6°C
